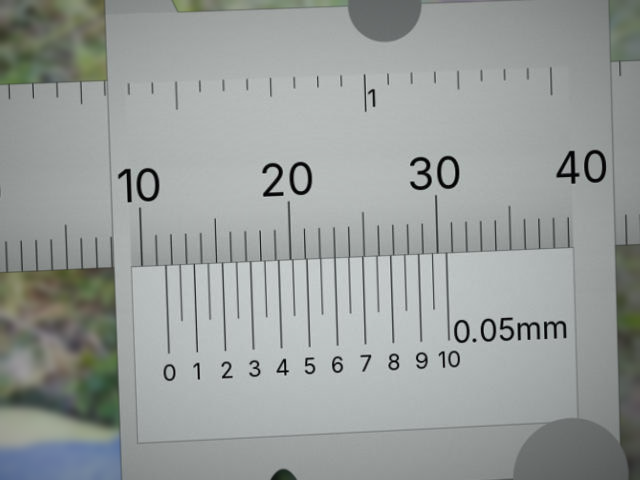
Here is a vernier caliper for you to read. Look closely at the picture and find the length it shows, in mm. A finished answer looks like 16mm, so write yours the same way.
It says 11.6mm
